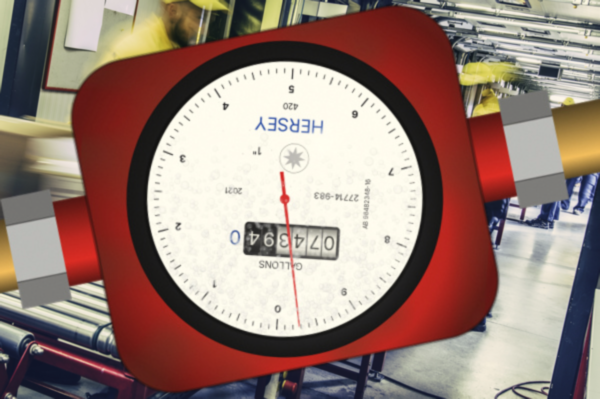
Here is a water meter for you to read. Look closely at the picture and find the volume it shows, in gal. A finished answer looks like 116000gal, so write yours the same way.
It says 743939.7gal
